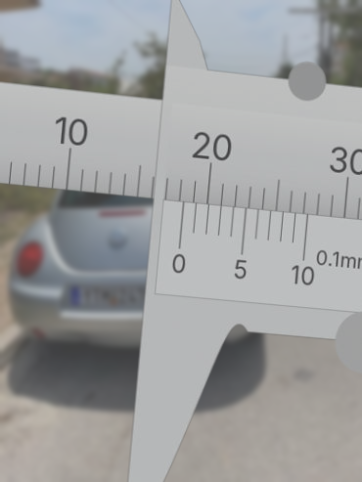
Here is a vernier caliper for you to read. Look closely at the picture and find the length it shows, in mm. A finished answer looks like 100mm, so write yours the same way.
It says 18.3mm
